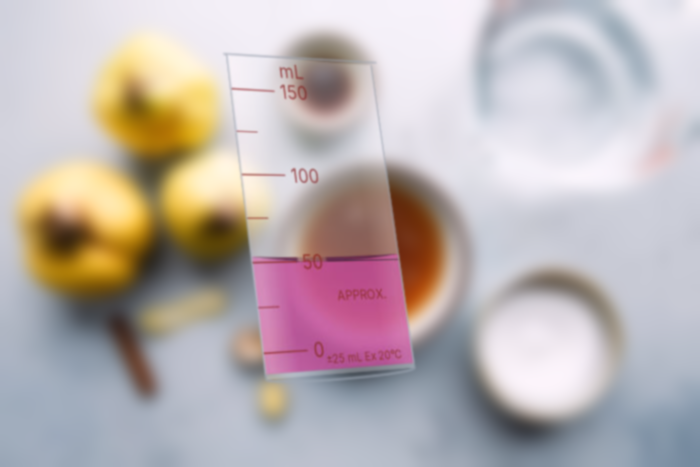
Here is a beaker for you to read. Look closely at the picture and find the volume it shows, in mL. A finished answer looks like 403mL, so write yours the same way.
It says 50mL
